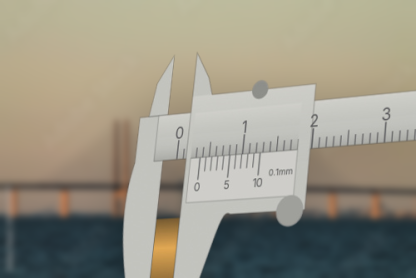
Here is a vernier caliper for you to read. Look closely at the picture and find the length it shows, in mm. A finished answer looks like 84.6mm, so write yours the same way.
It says 3.6mm
